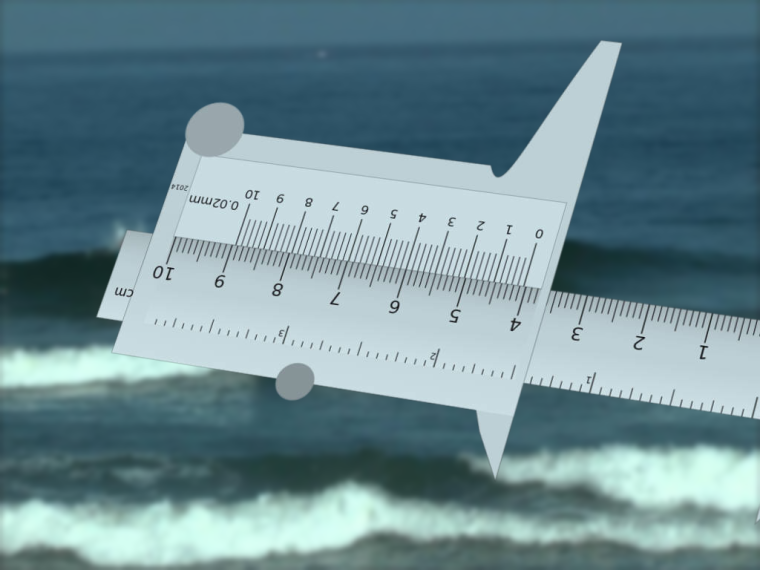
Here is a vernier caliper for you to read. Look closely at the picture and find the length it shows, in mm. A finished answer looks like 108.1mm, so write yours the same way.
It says 40.4mm
